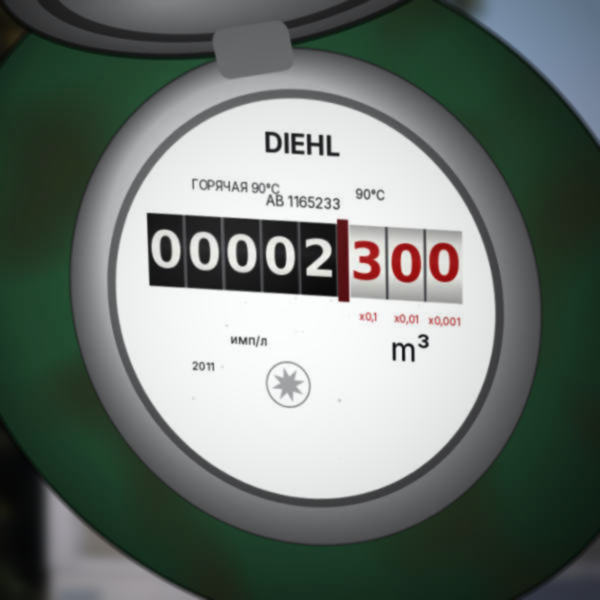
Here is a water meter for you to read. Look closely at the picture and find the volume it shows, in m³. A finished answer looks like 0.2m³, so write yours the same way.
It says 2.300m³
